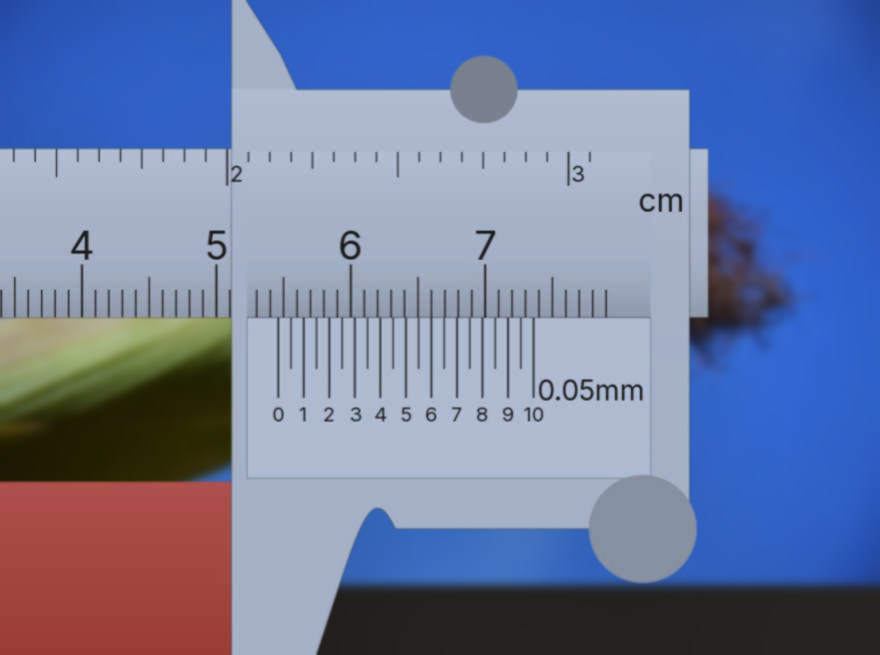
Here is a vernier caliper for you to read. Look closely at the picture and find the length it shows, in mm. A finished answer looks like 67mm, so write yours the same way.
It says 54.6mm
